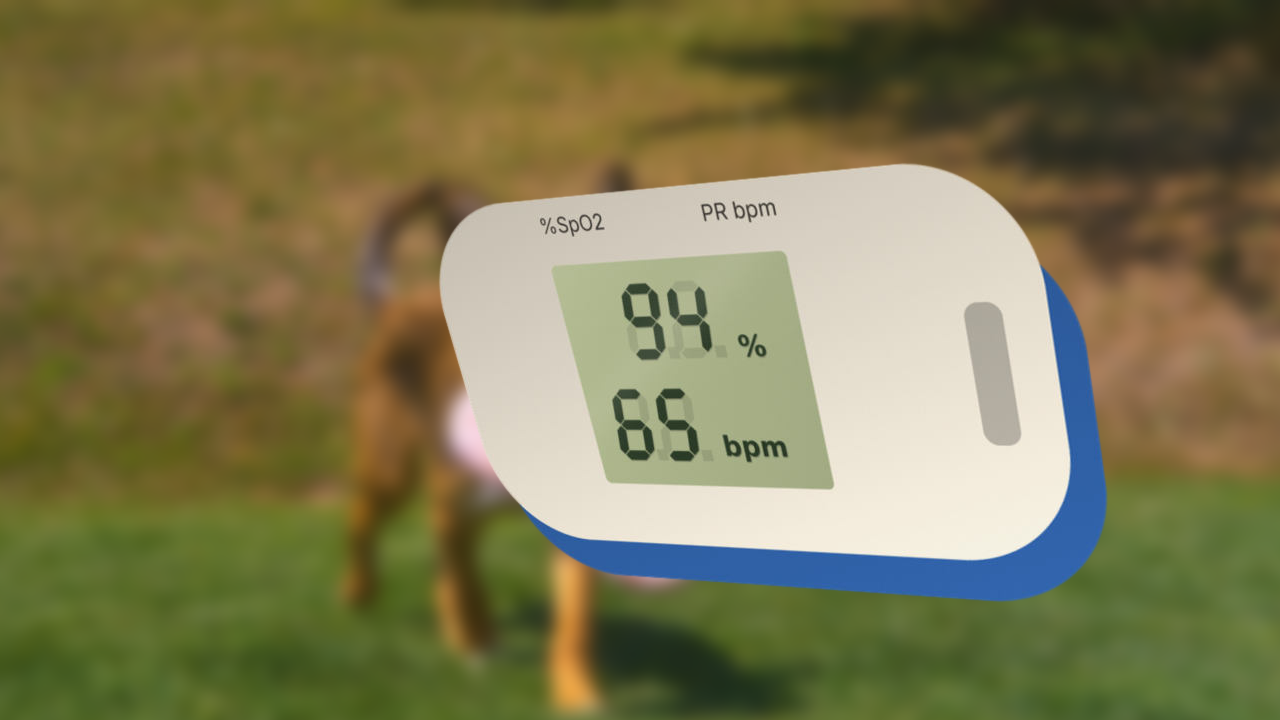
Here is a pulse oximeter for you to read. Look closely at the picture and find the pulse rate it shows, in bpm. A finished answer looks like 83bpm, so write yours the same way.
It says 65bpm
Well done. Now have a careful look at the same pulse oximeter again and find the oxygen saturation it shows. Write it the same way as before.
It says 94%
